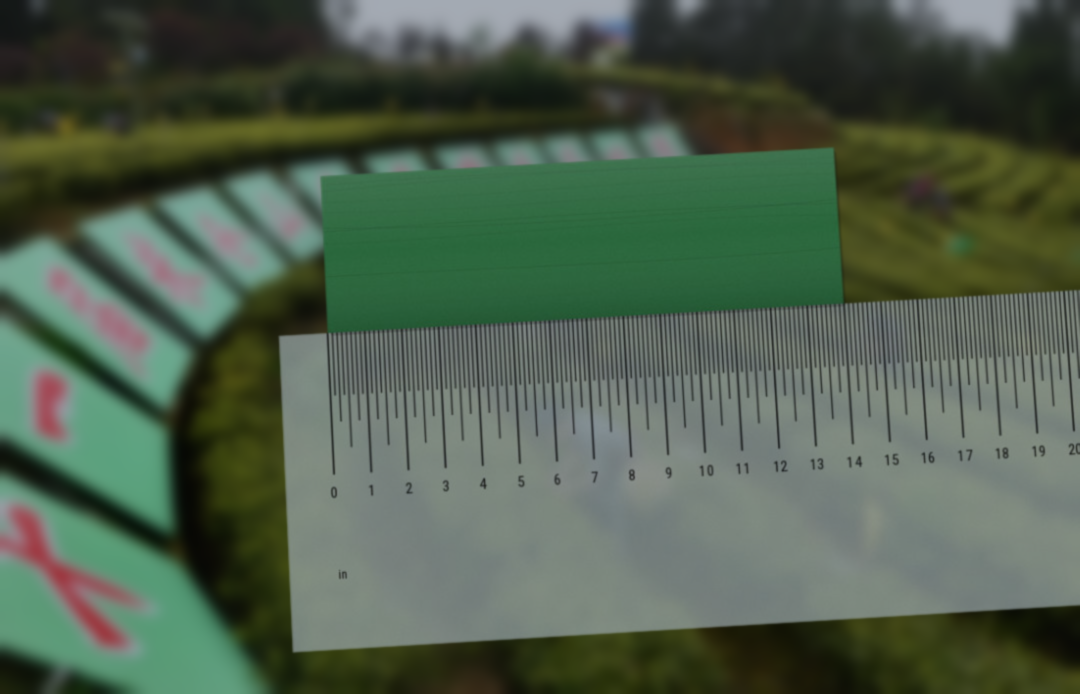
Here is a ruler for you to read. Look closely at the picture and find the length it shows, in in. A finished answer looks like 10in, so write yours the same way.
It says 14in
